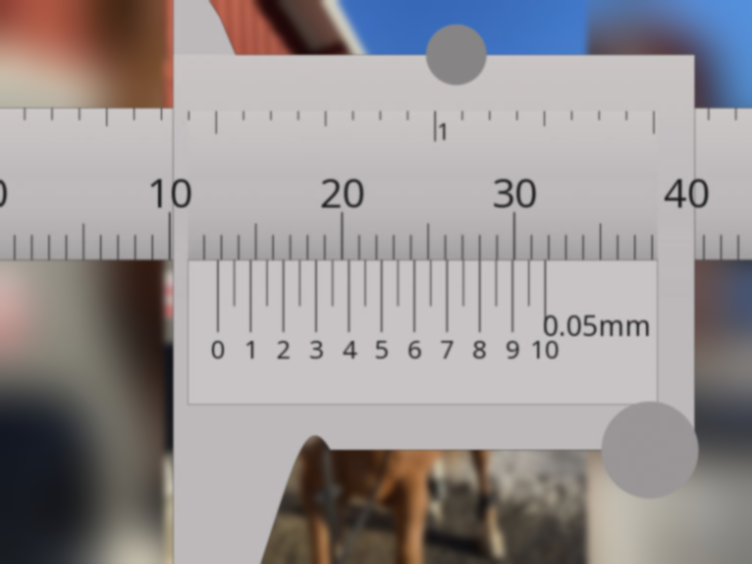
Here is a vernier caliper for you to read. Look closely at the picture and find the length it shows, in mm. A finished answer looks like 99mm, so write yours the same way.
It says 12.8mm
